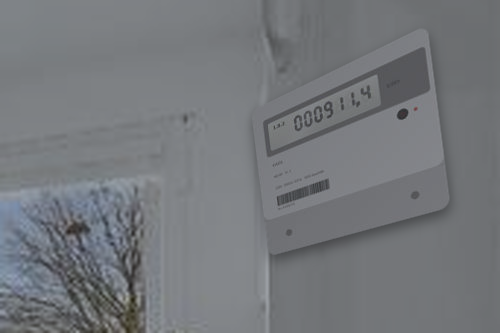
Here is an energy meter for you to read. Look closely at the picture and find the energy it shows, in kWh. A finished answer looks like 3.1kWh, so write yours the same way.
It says 911.4kWh
